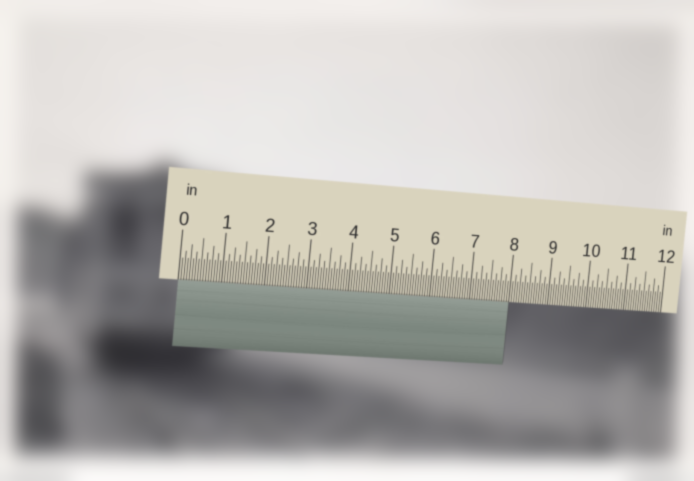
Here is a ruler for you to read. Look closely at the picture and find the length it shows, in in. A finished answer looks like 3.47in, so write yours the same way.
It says 8in
